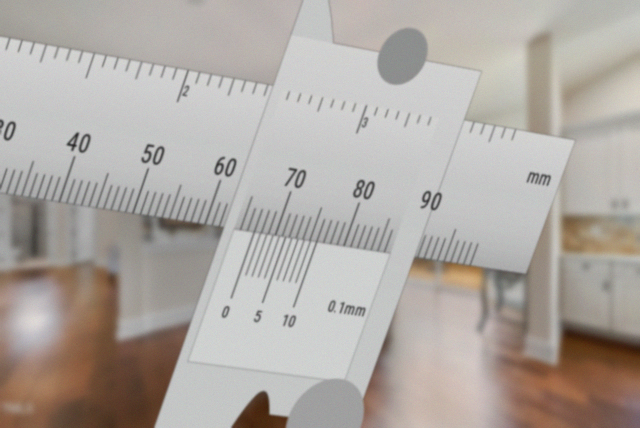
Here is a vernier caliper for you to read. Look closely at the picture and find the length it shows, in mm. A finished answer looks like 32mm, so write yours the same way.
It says 67.0mm
